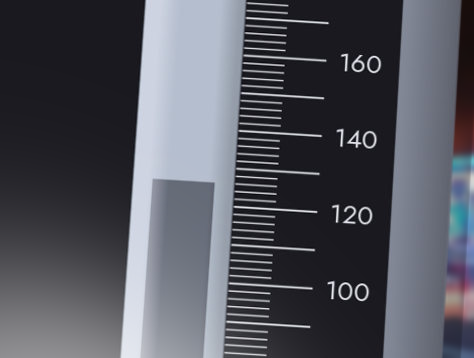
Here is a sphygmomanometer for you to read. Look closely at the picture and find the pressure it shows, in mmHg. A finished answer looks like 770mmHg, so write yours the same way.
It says 126mmHg
